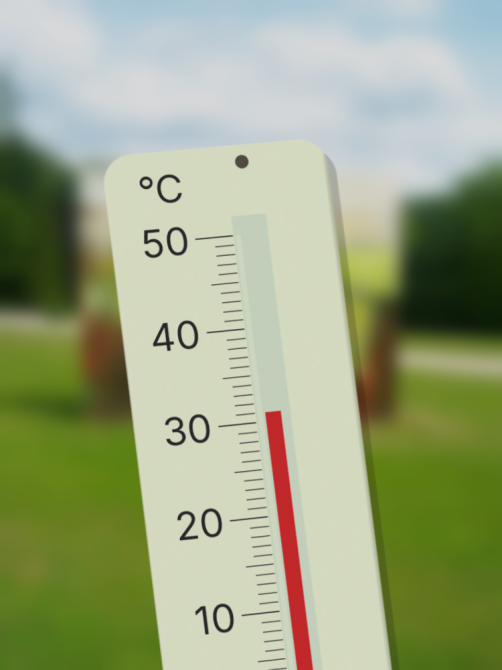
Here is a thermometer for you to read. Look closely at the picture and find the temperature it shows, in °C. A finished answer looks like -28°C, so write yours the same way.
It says 31°C
